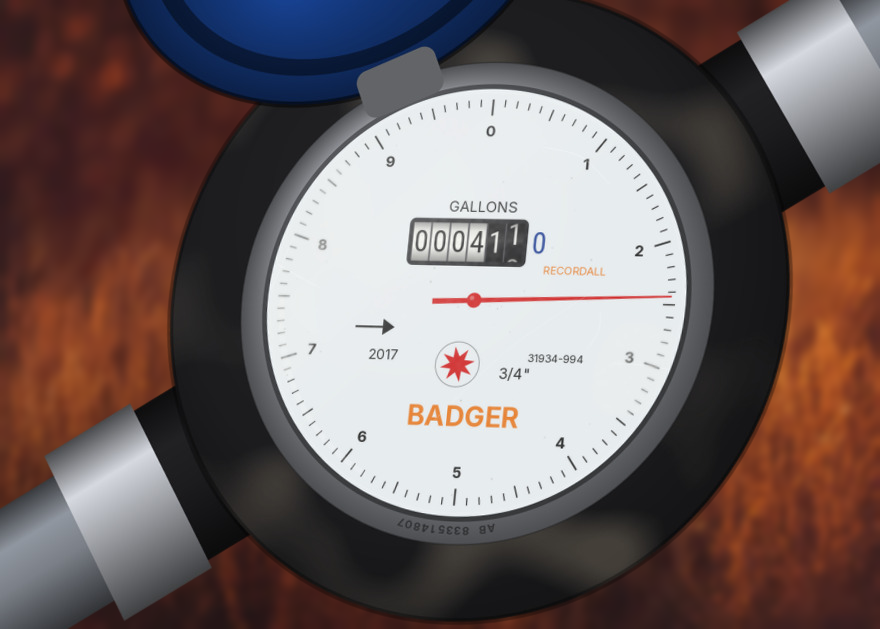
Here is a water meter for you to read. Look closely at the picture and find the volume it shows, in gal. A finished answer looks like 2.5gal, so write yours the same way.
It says 4112.4gal
